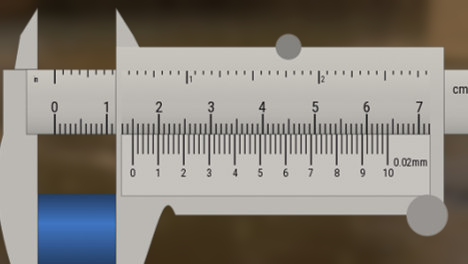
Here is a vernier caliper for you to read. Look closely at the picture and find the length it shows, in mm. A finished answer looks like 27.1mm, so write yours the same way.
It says 15.0mm
